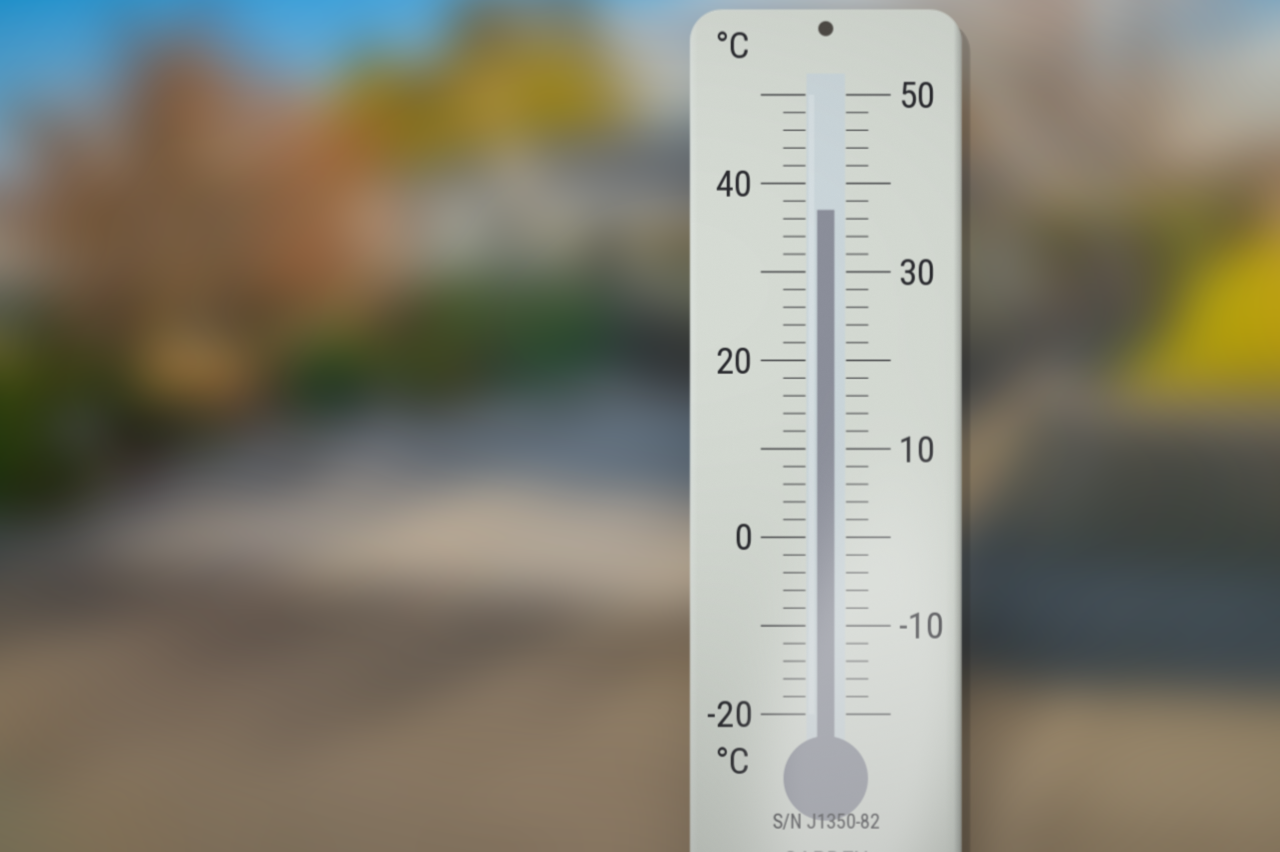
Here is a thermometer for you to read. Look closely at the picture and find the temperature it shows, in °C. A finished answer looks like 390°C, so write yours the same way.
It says 37°C
